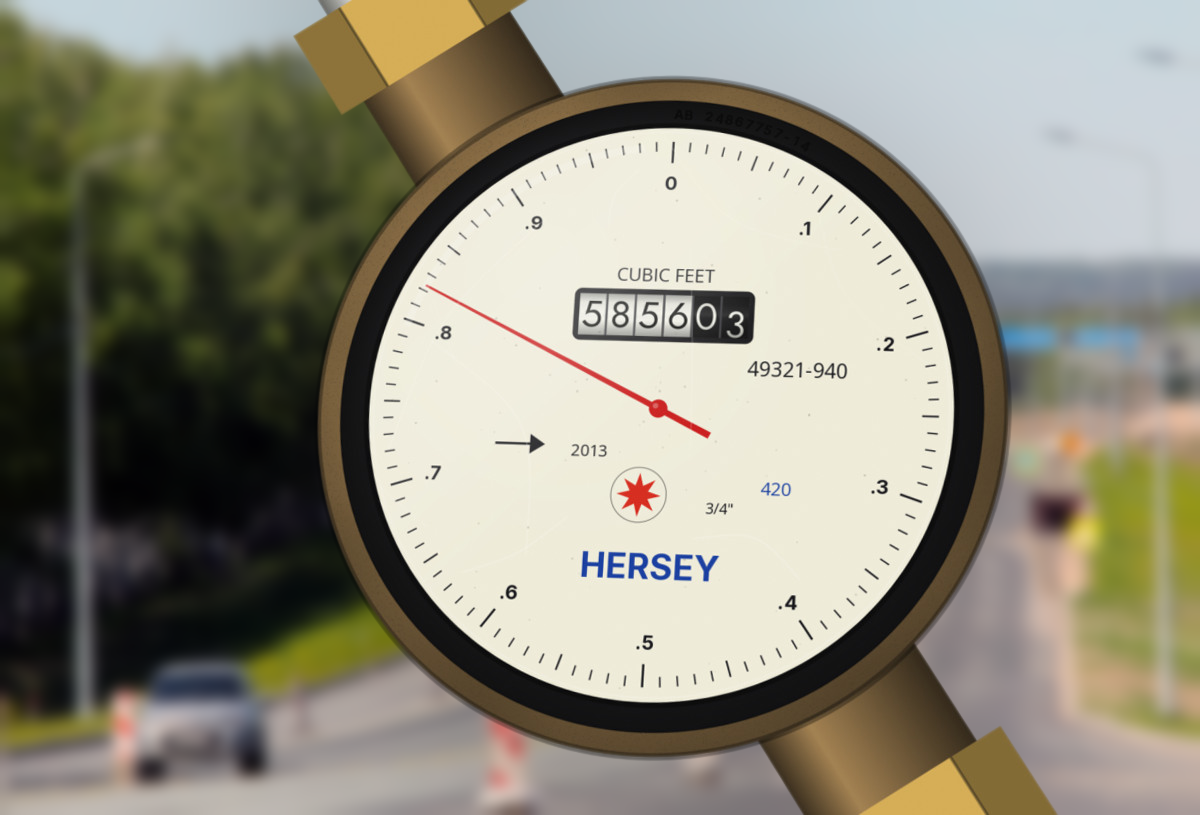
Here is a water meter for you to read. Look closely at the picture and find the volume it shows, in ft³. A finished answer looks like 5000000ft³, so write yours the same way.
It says 585602.82ft³
